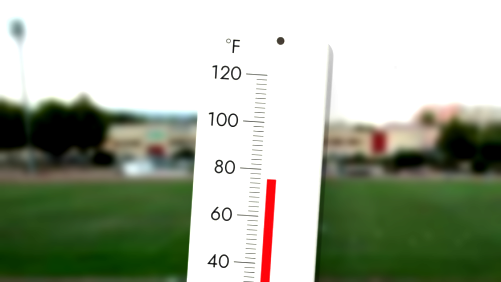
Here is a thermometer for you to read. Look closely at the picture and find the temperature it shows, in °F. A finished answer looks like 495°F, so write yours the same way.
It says 76°F
